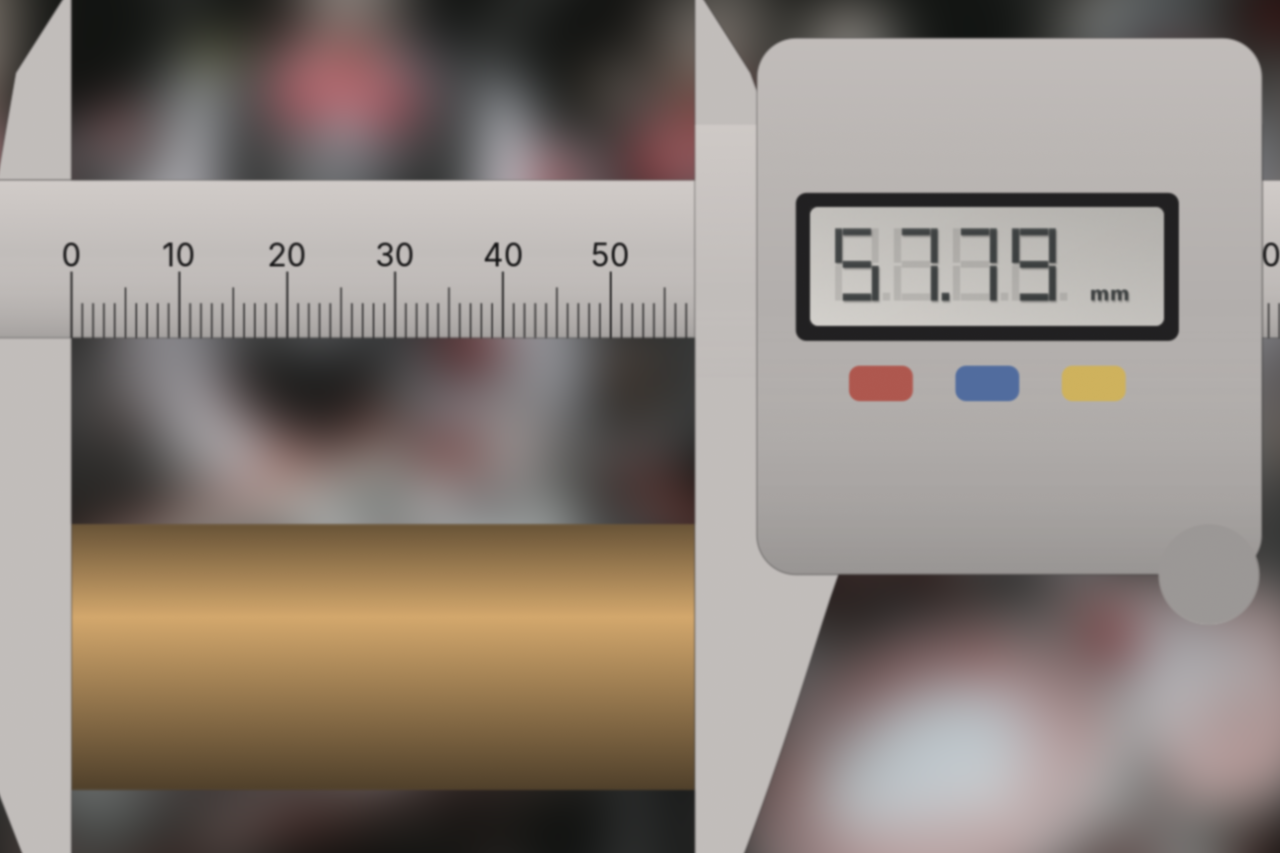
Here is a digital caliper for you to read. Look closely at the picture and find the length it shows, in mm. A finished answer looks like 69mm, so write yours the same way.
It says 57.79mm
